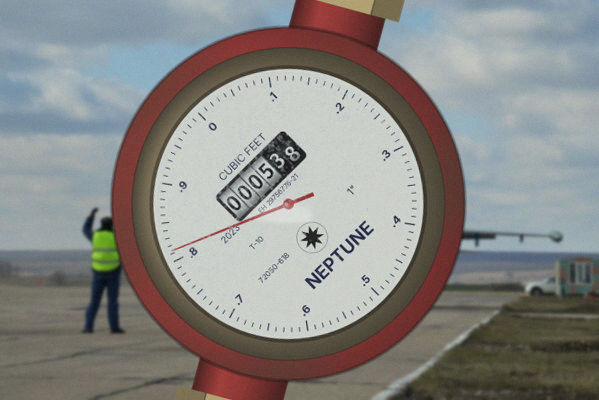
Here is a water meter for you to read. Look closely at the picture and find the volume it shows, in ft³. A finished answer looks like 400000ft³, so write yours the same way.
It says 537.81ft³
